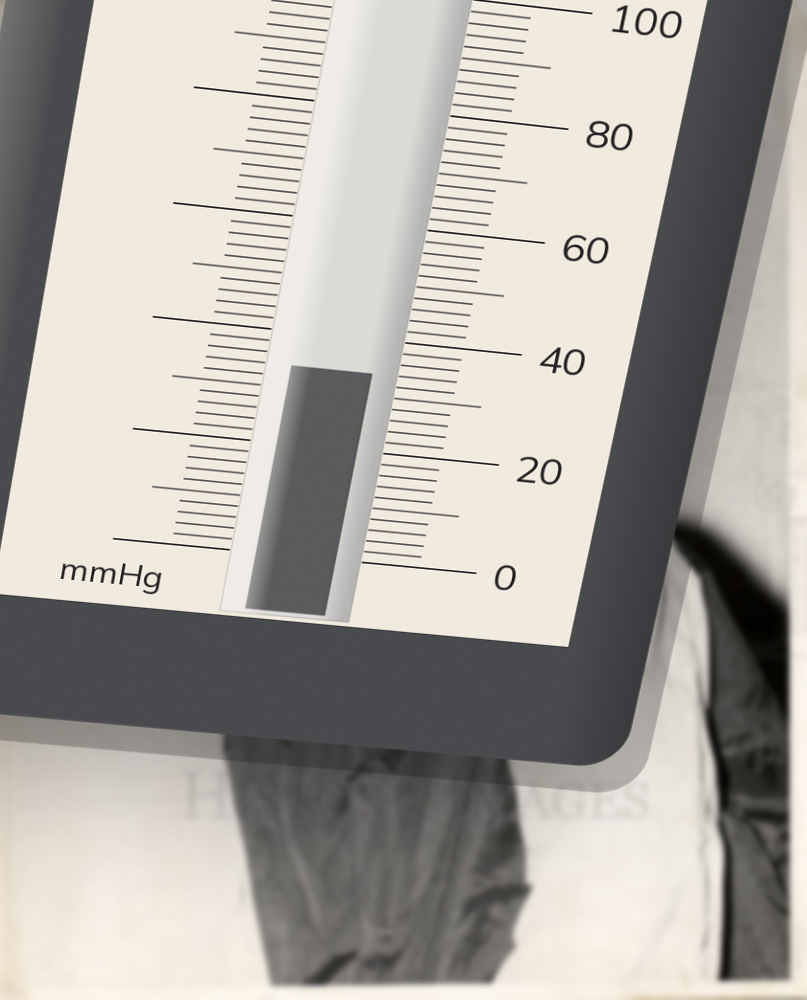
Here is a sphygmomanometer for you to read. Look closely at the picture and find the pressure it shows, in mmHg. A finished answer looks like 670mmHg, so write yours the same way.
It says 34mmHg
